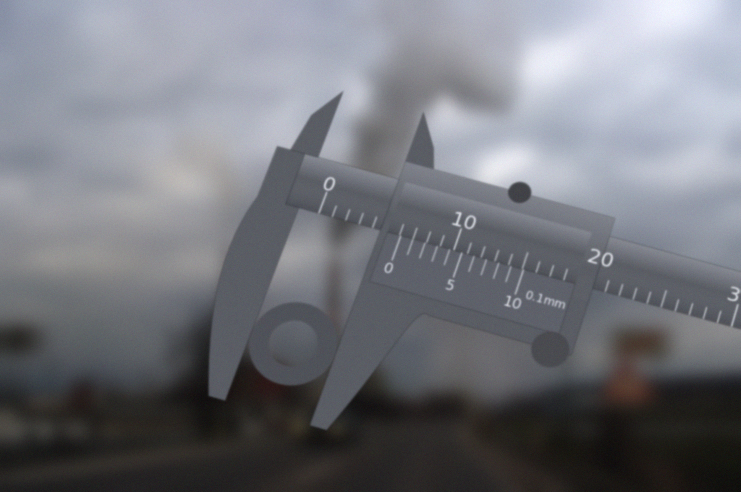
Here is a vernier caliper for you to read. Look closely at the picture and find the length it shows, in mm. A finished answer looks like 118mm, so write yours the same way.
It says 6.1mm
